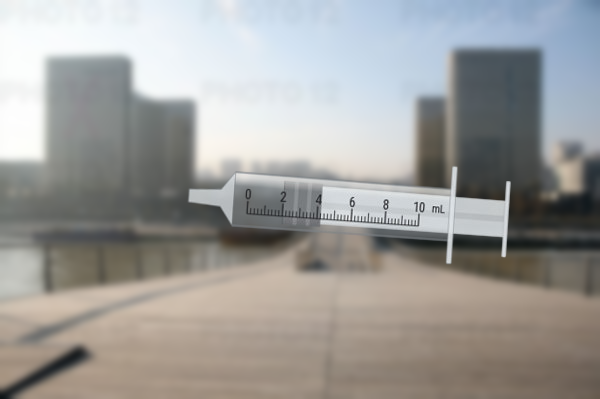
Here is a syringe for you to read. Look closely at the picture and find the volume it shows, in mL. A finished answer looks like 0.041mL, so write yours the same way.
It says 2mL
